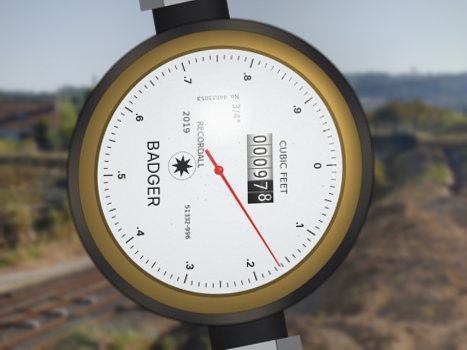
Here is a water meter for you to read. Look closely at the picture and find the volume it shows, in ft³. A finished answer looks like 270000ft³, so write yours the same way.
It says 978.16ft³
